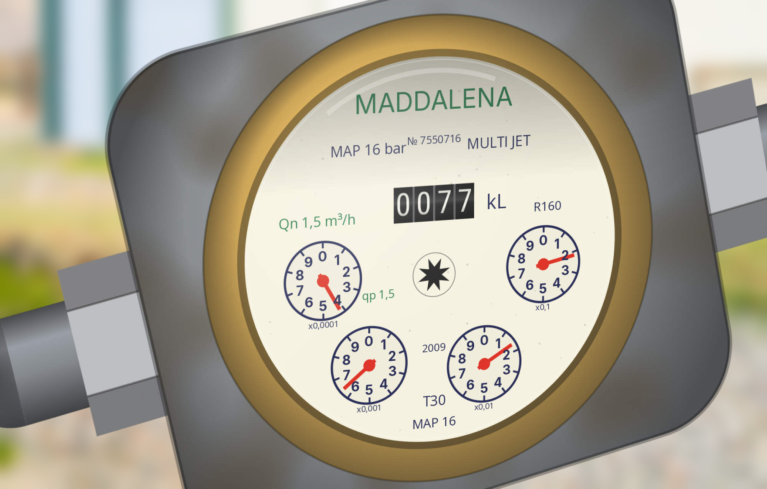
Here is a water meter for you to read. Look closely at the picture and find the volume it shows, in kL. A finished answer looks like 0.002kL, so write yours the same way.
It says 77.2164kL
